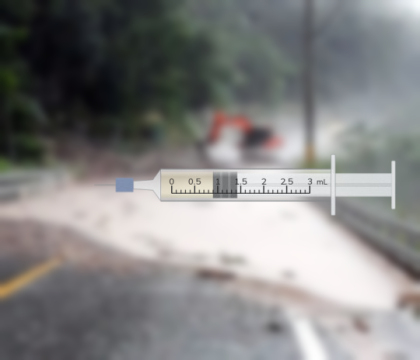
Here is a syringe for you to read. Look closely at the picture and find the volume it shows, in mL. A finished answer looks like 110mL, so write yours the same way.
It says 0.9mL
